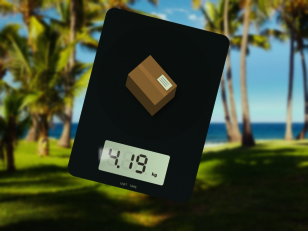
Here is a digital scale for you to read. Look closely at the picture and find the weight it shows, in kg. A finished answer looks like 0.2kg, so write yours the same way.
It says 4.19kg
